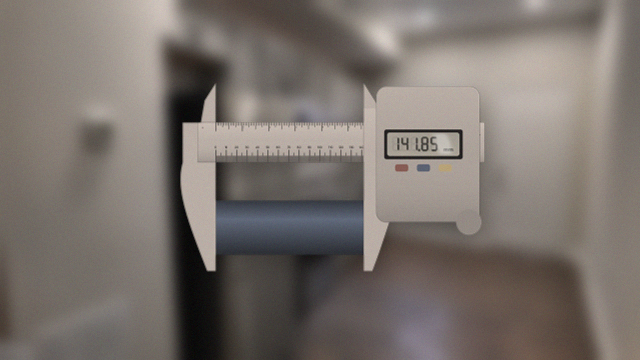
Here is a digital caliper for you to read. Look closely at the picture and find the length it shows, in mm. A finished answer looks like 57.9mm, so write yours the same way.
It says 141.85mm
